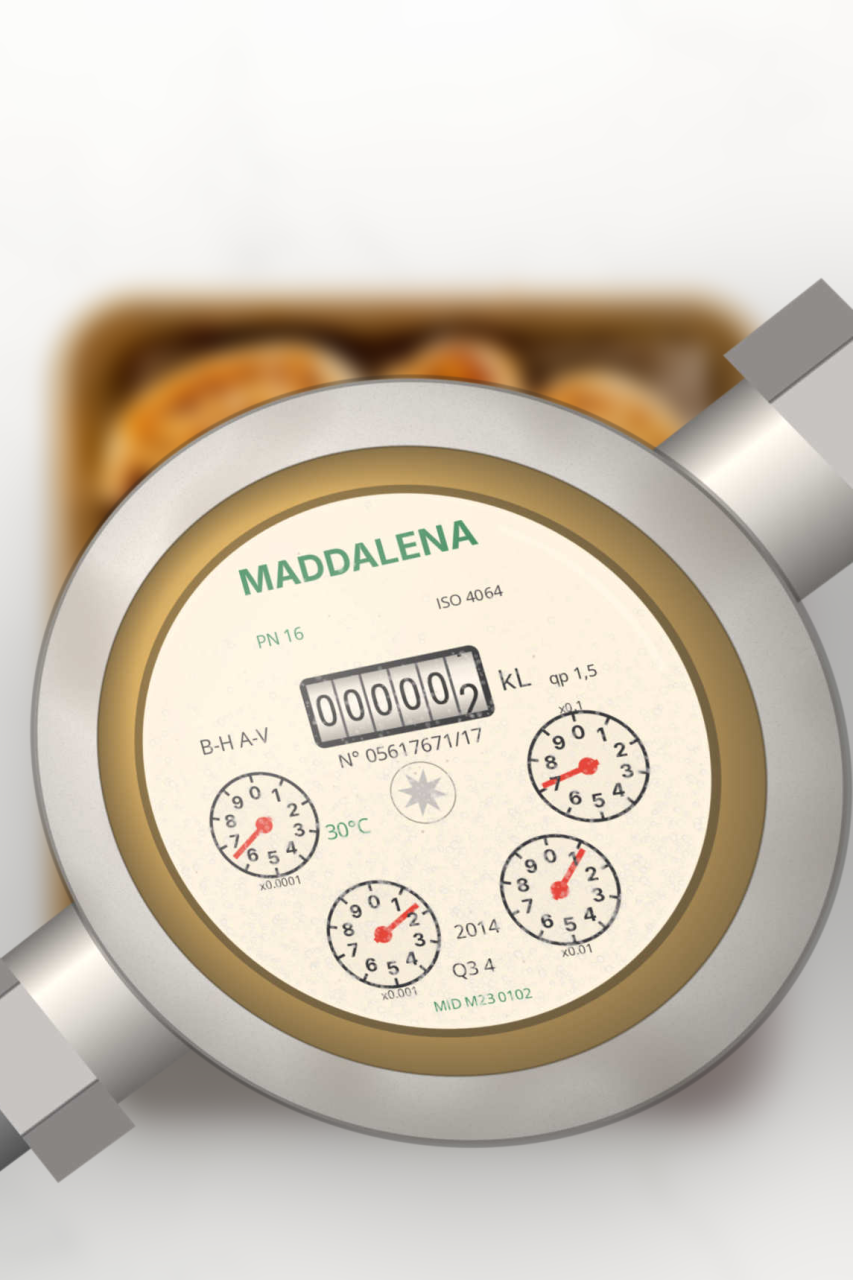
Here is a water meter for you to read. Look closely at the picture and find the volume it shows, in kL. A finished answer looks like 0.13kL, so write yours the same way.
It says 1.7116kL
